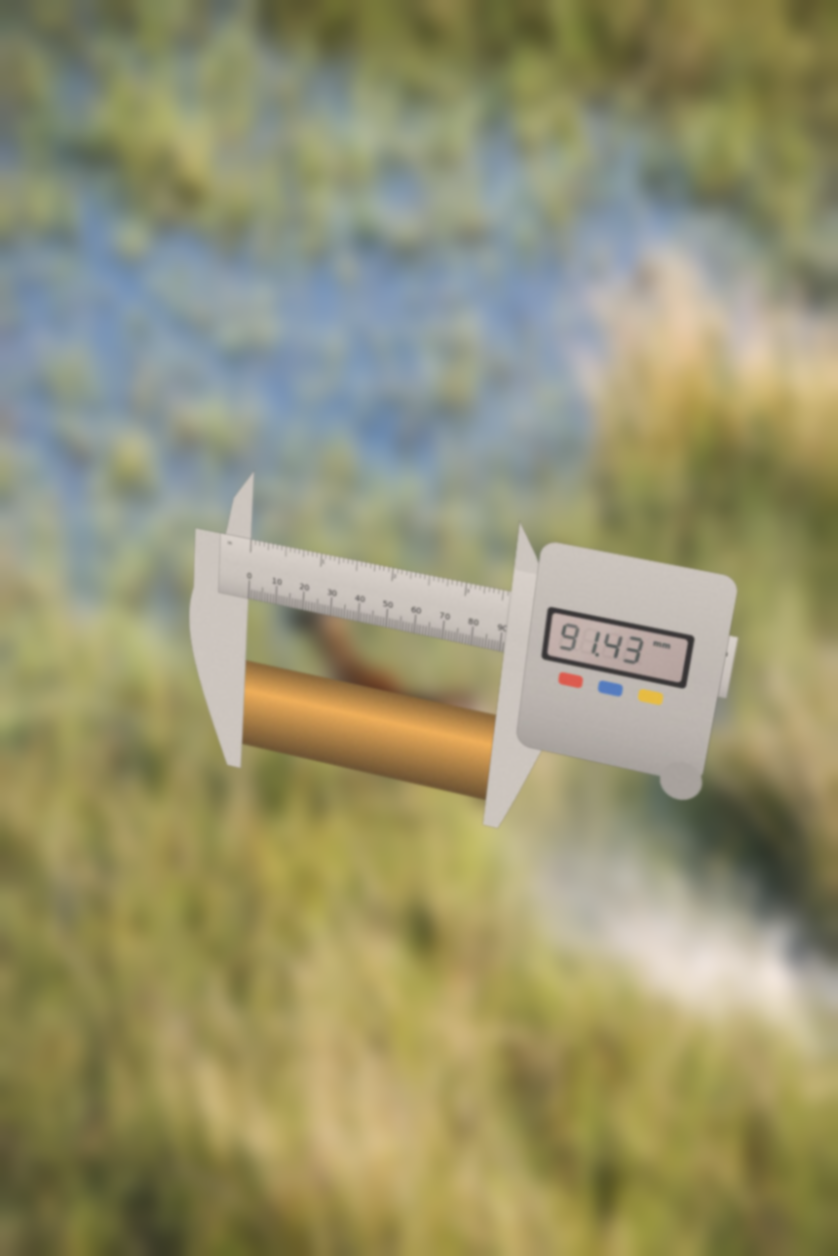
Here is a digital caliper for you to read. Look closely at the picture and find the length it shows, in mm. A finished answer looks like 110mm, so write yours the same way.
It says 91.43mm
